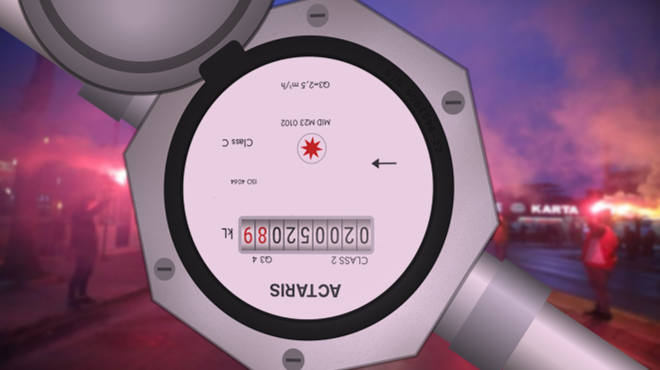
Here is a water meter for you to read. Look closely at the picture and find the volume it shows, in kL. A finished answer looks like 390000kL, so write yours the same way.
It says 200520.89kL
